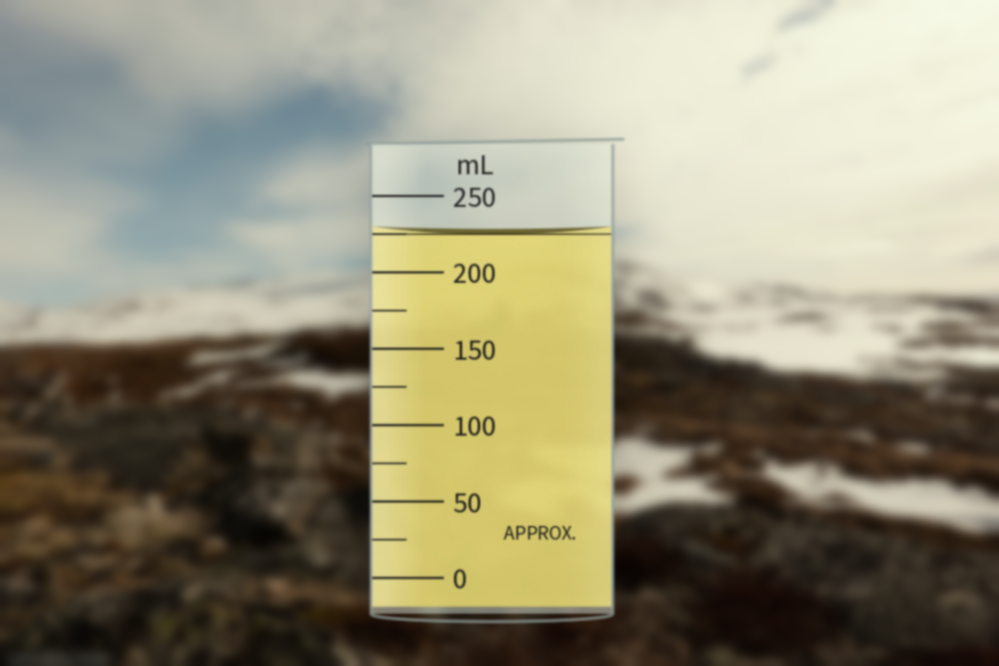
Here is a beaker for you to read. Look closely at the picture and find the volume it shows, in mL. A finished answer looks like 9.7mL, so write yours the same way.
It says 225mL
